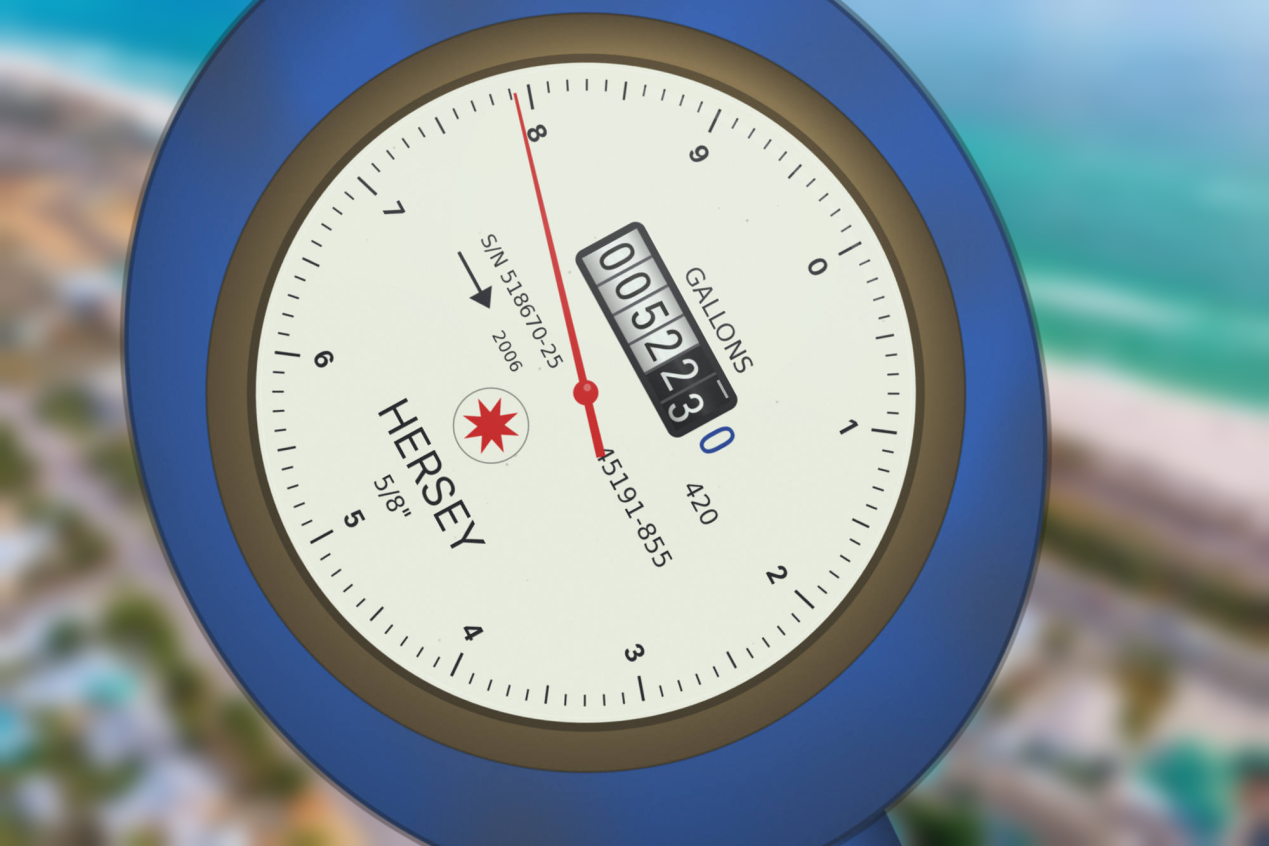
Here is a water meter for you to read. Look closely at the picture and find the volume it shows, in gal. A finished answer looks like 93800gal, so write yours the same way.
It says 52227.9gal
